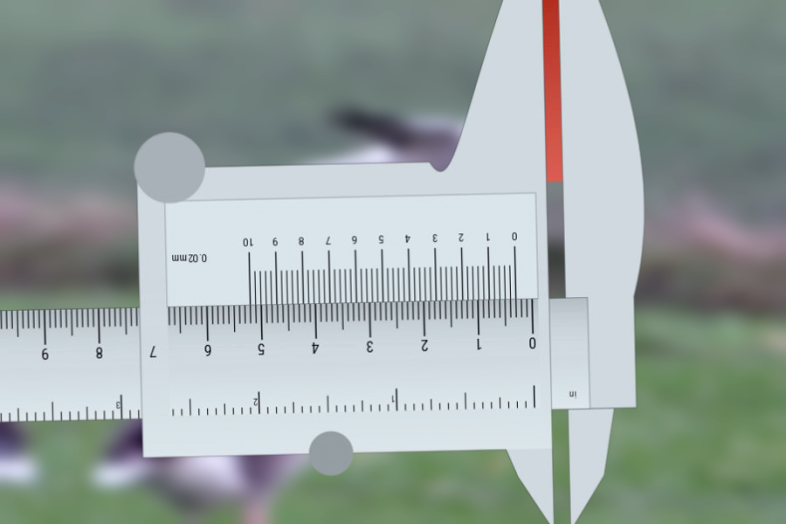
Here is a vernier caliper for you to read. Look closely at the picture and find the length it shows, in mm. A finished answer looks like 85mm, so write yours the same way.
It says 3.0mm
